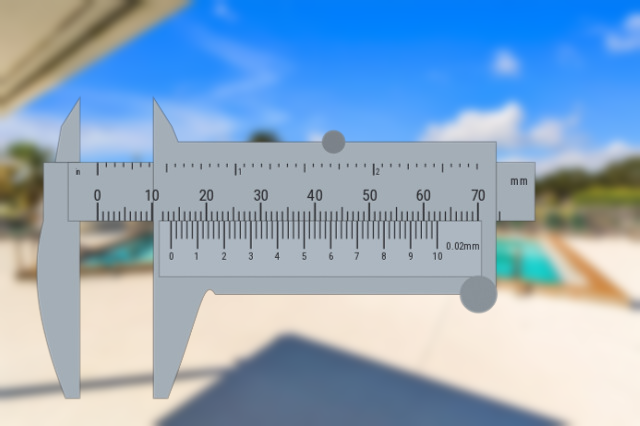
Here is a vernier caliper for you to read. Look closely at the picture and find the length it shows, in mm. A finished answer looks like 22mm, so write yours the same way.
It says 13.5mm
